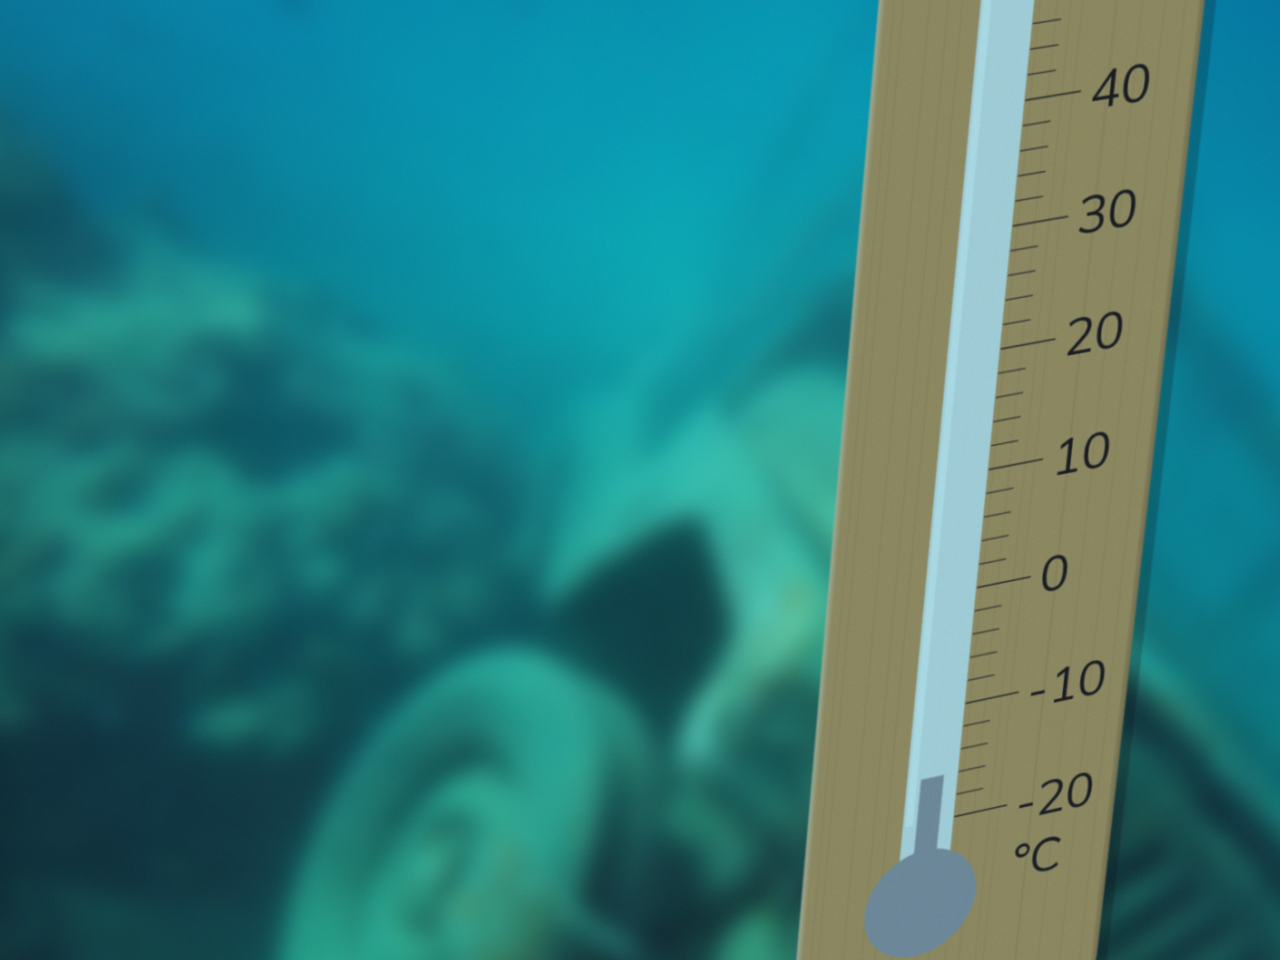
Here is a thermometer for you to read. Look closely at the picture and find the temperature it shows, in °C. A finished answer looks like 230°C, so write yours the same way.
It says -16°C
